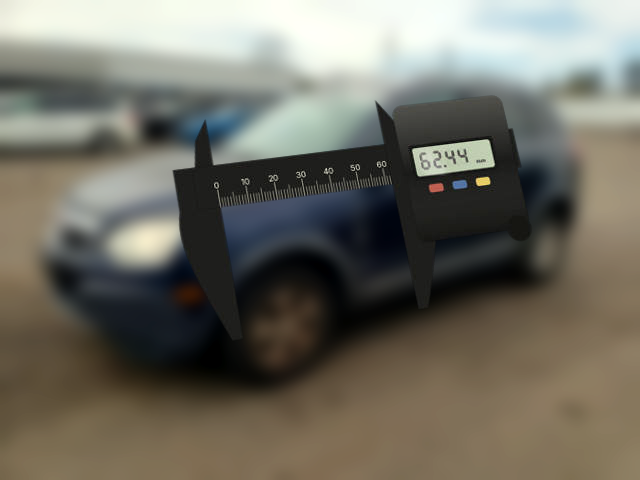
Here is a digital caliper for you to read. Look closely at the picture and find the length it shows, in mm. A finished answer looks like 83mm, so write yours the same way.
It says 62.44mm
